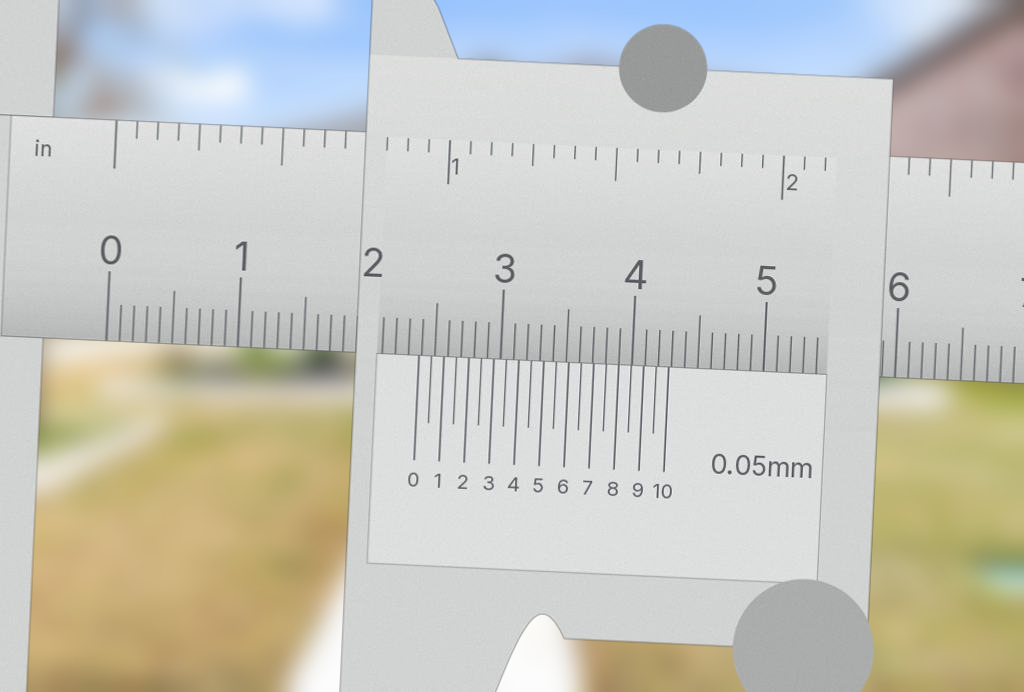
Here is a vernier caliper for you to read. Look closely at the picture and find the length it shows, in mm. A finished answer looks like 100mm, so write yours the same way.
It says 23.8mm
